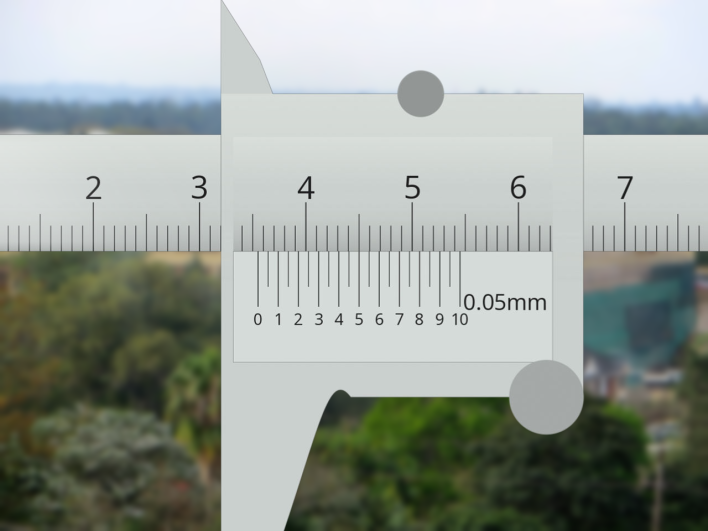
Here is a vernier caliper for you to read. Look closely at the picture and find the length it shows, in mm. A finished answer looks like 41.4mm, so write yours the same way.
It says 35.5mm
